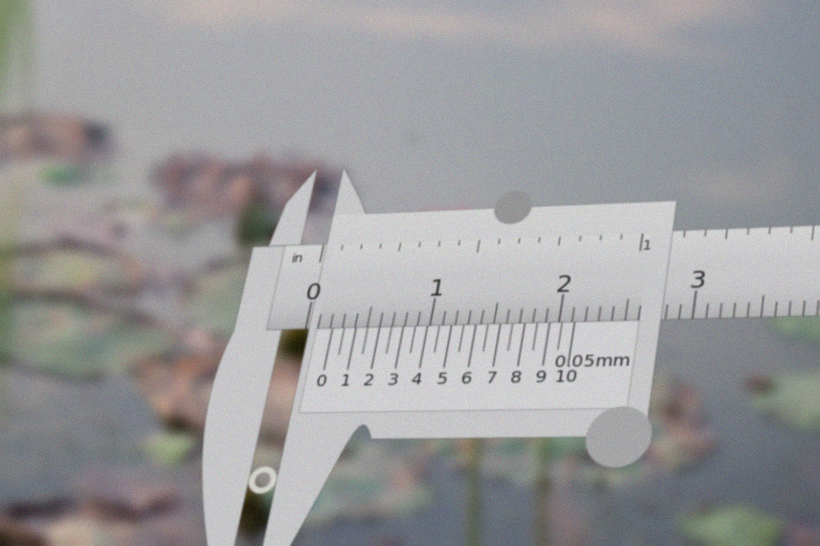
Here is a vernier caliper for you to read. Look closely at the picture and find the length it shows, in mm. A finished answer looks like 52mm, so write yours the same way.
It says 2.2mm
